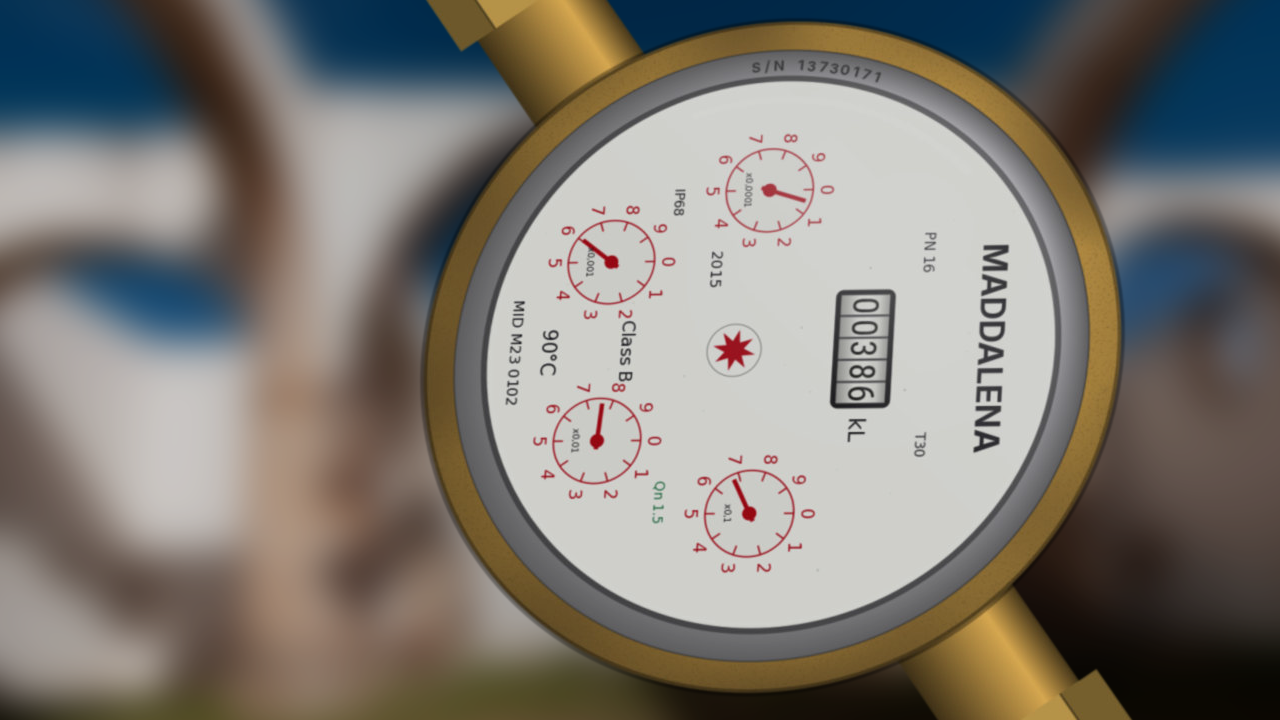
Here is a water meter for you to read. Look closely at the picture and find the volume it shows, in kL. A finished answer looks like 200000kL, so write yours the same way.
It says 386.6760kL
